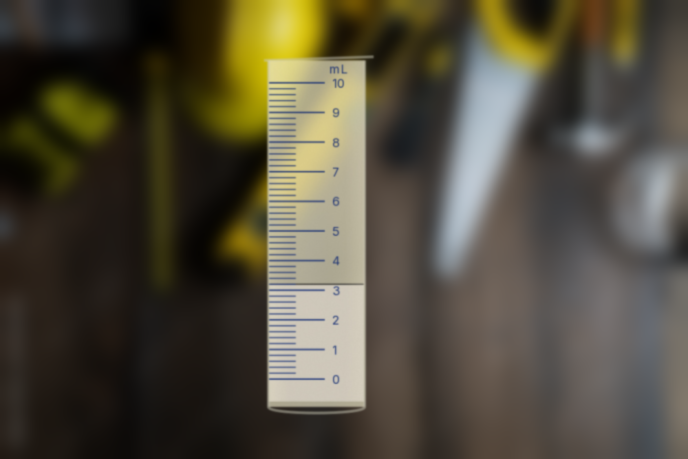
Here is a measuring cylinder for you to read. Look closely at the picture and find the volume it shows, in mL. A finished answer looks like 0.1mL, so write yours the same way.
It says 3.2mL
